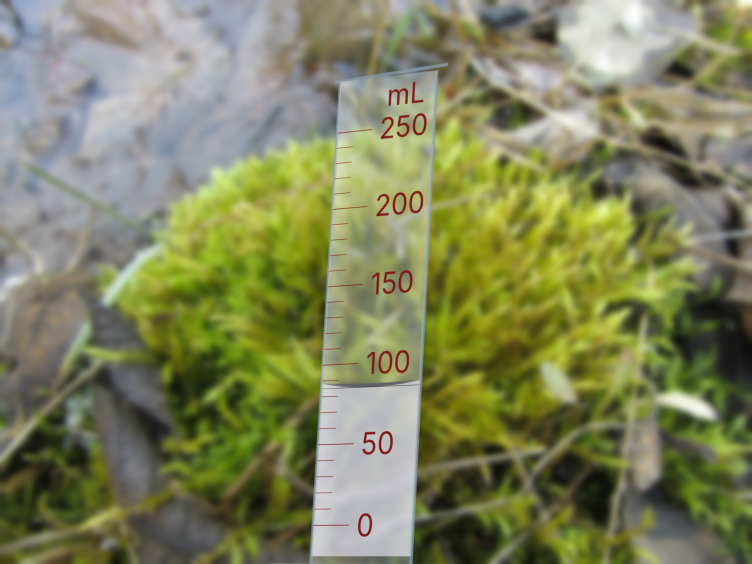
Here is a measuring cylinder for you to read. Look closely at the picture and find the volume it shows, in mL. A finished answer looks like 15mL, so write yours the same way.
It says 85mL
